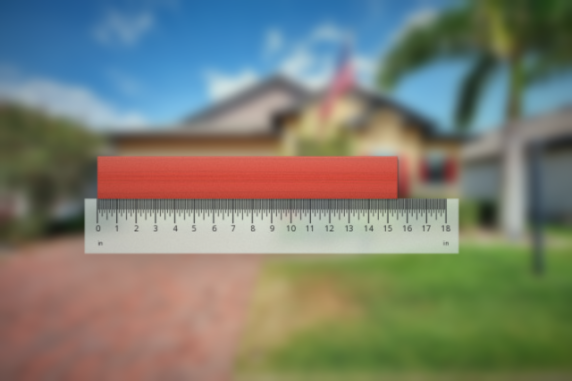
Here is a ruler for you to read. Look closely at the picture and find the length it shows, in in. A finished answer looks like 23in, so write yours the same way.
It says 15.5in
